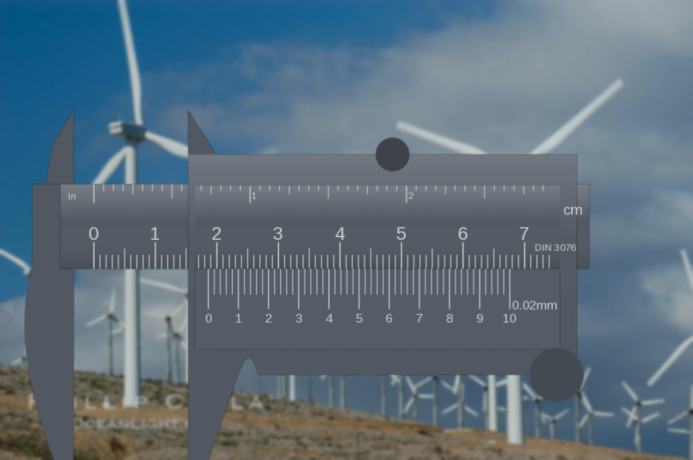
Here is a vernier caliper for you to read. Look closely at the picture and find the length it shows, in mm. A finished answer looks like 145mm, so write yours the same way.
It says 18.6mm
